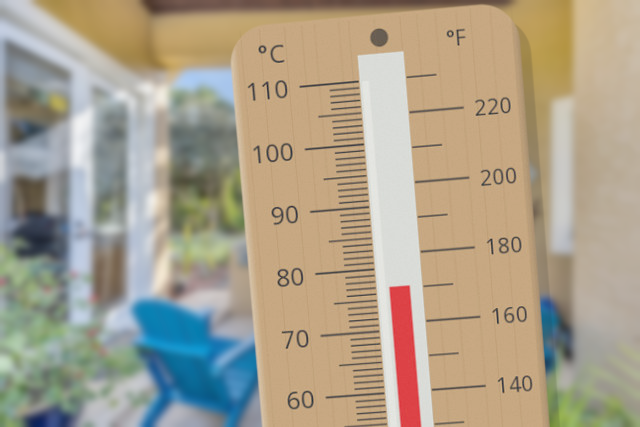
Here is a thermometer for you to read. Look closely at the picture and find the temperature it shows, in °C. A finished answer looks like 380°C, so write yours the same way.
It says 77°C
